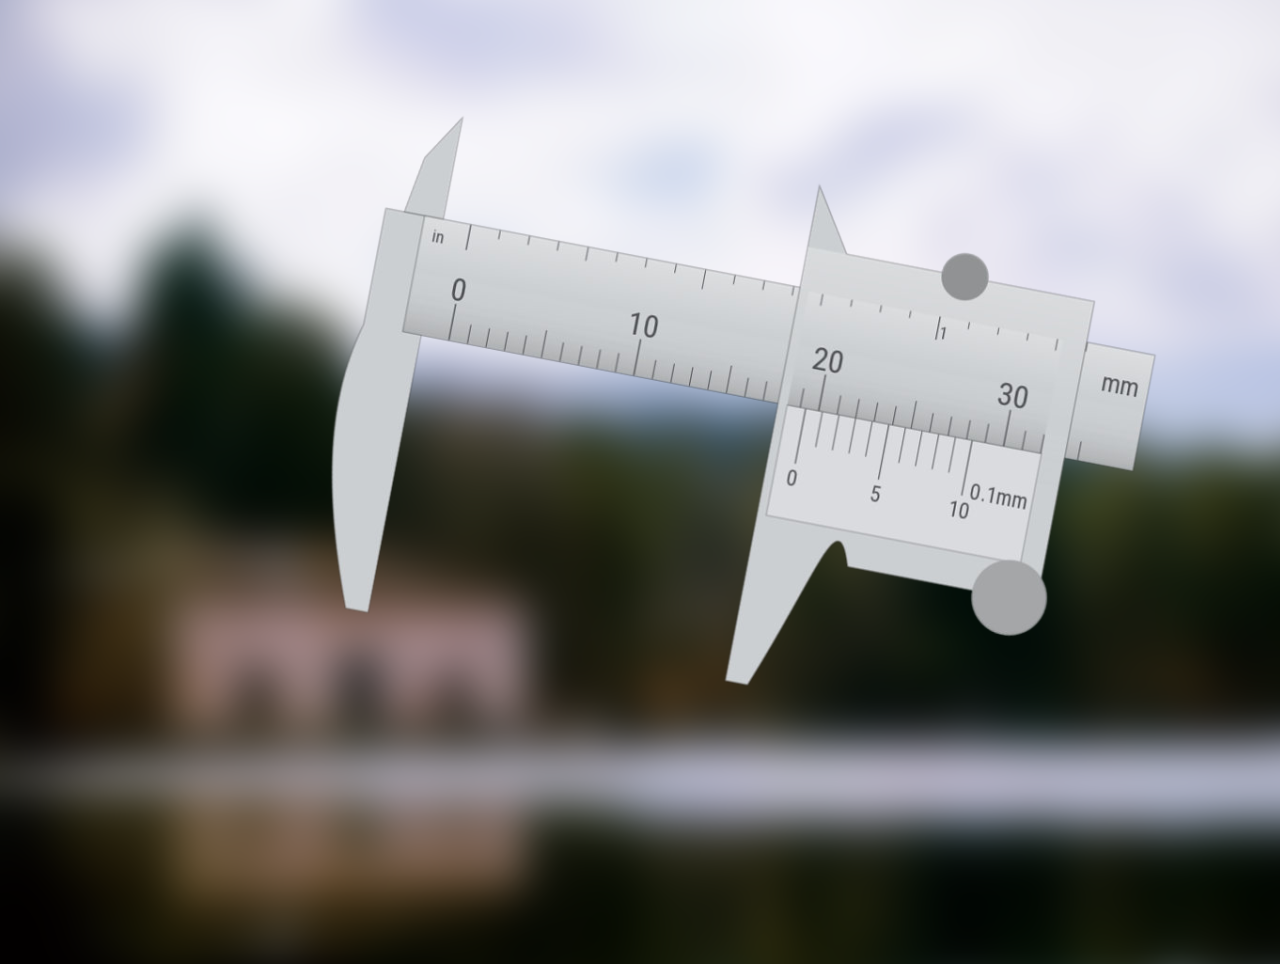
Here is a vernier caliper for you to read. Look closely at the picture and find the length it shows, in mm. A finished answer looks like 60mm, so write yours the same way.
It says 19.3mm
